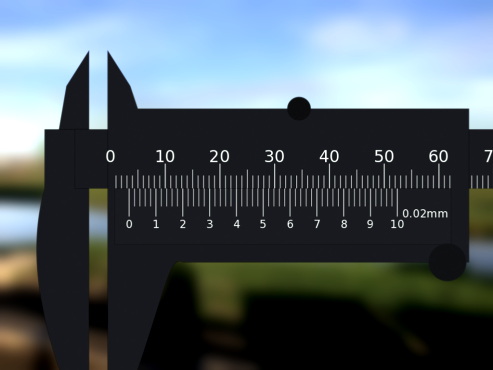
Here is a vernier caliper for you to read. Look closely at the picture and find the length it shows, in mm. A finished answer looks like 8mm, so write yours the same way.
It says 3.4mm
